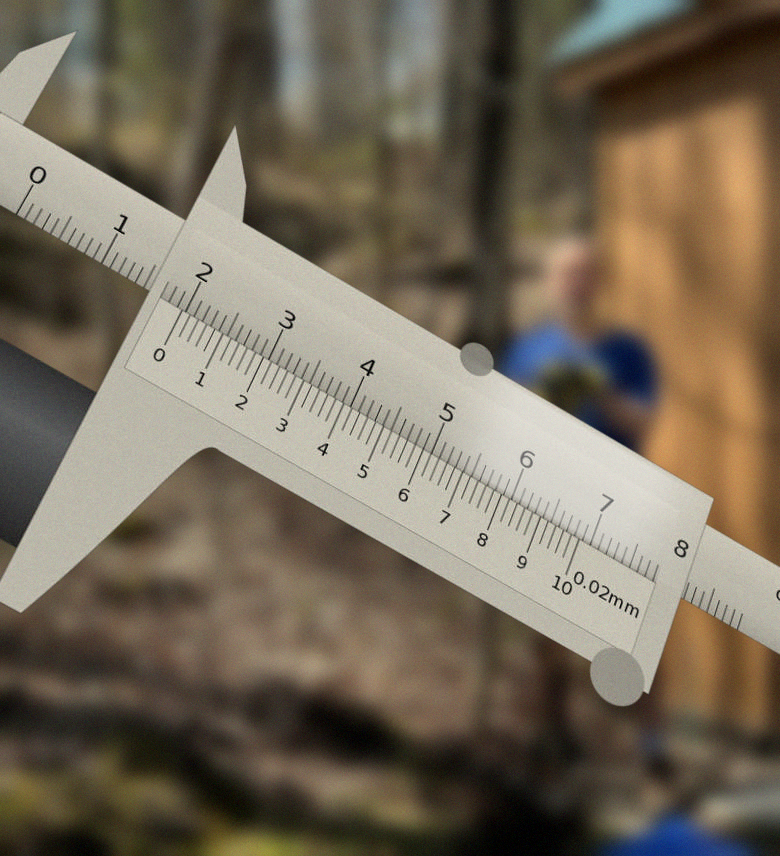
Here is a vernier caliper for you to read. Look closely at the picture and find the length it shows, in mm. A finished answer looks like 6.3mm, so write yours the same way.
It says 19.6mm
